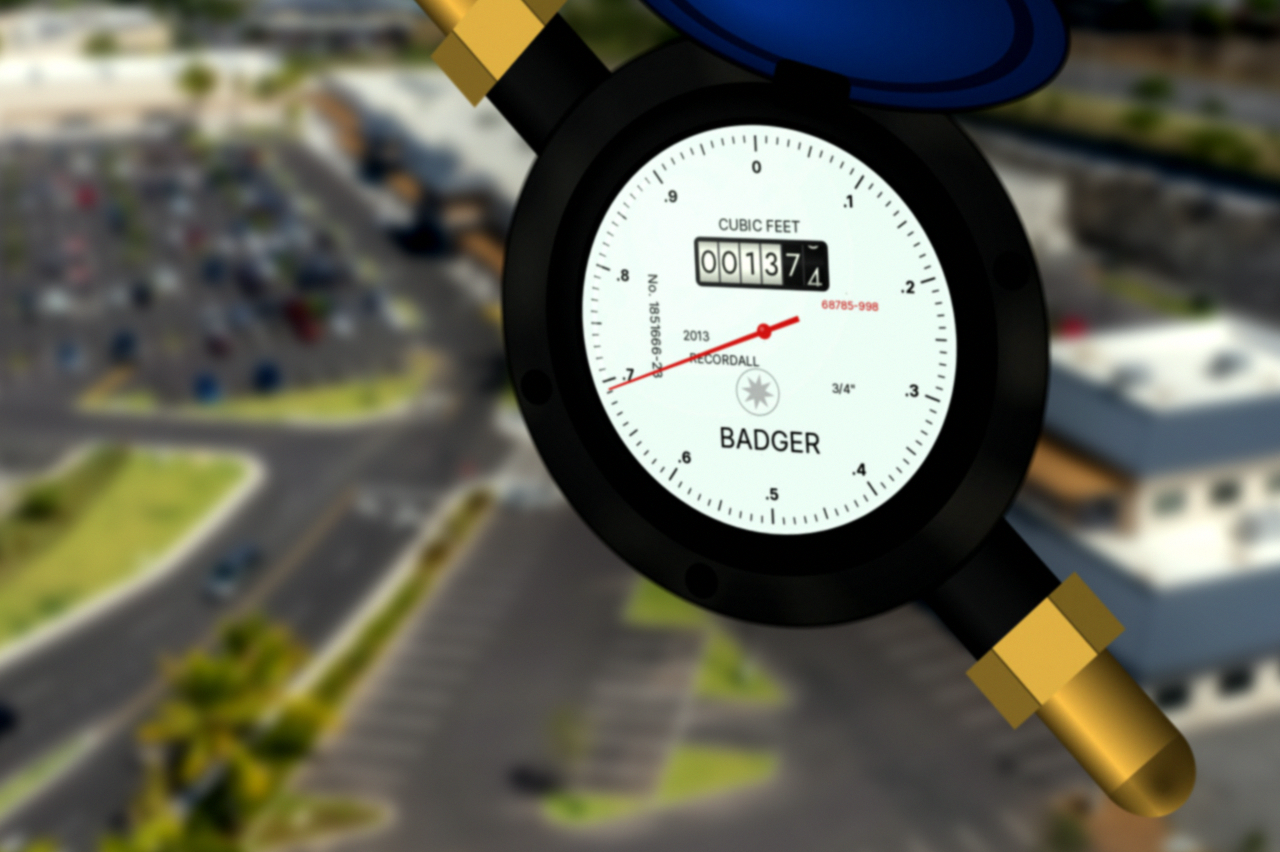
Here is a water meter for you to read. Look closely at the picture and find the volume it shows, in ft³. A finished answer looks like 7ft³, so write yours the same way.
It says 1373.69ft³
